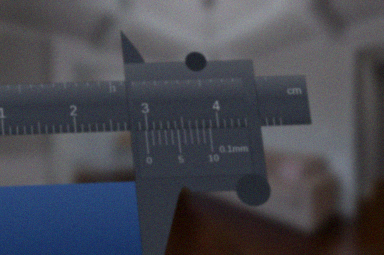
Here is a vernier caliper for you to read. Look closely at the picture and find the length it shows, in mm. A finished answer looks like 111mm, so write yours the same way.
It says 29.8mm
